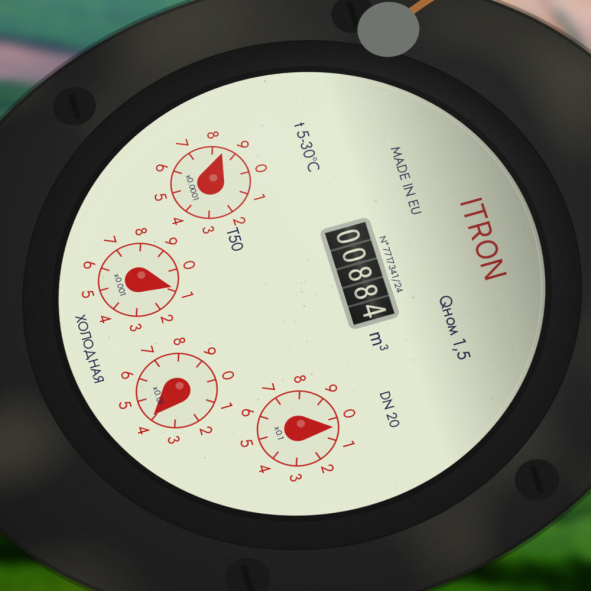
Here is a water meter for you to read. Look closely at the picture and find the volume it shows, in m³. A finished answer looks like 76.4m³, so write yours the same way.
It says 884.0408m³
